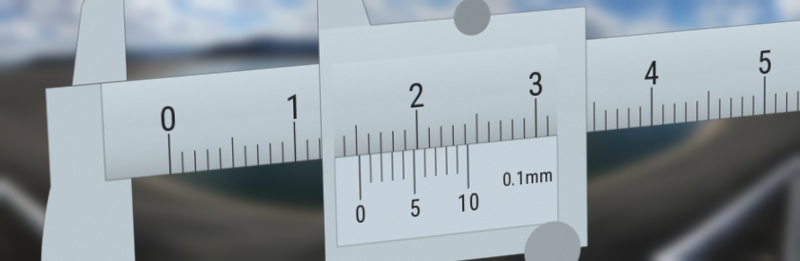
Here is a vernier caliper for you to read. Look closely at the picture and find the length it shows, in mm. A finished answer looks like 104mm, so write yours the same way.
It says 15.2mm
